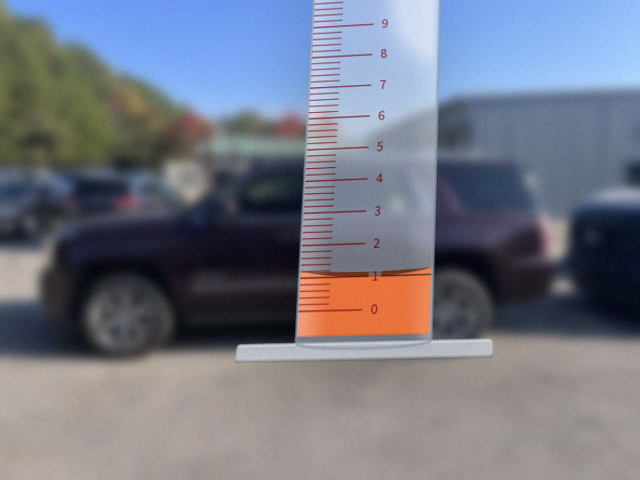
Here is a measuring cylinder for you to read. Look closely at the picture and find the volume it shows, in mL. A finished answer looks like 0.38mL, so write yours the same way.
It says 1mL
